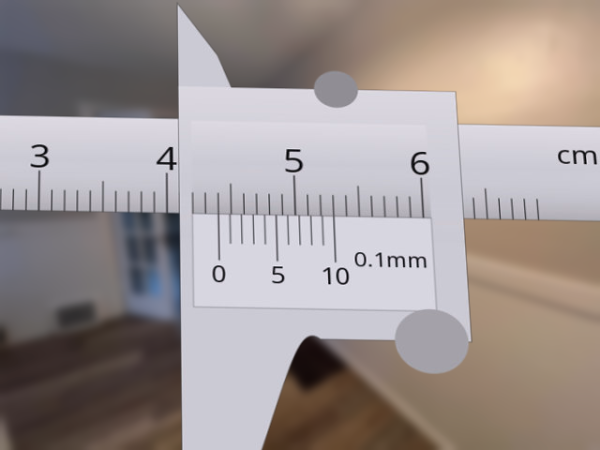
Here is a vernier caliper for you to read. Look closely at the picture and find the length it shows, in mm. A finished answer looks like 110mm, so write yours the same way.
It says 44.0mm
